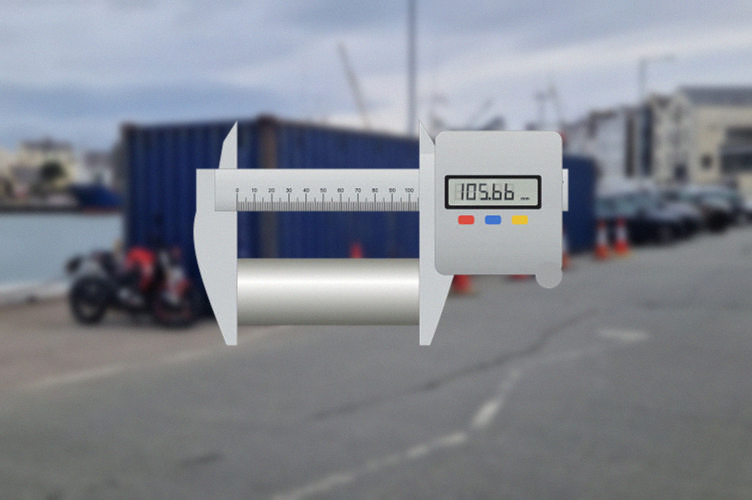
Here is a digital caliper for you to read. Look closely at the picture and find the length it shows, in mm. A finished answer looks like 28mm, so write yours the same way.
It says 105.66mm
